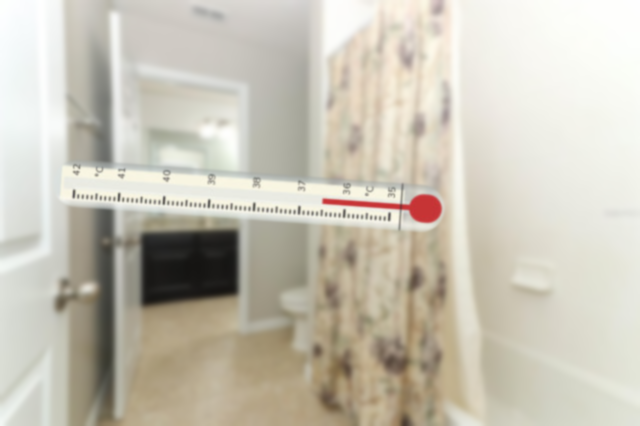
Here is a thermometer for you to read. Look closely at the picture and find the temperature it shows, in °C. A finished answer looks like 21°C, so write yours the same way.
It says 36.5°C
